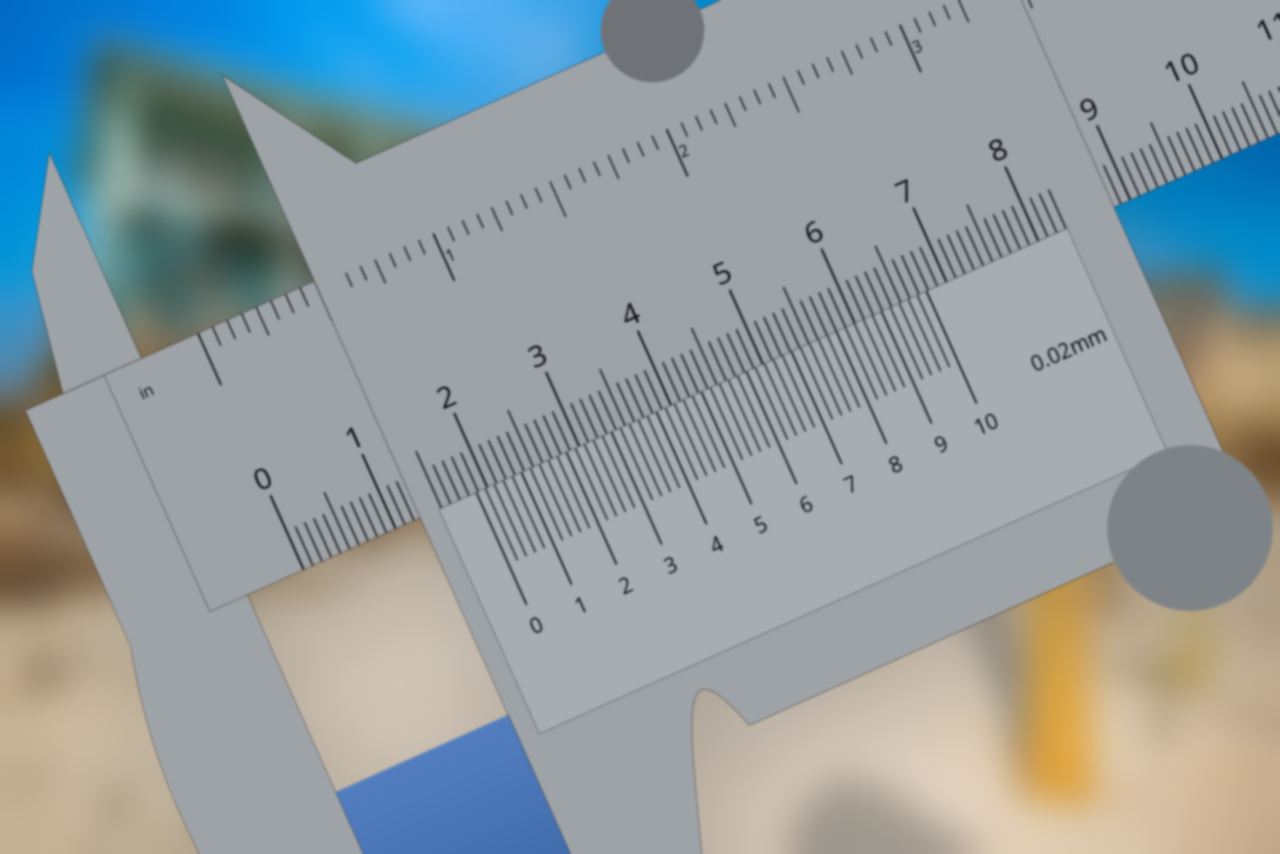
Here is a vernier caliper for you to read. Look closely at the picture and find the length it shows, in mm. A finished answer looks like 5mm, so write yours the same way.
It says 18.8mm
